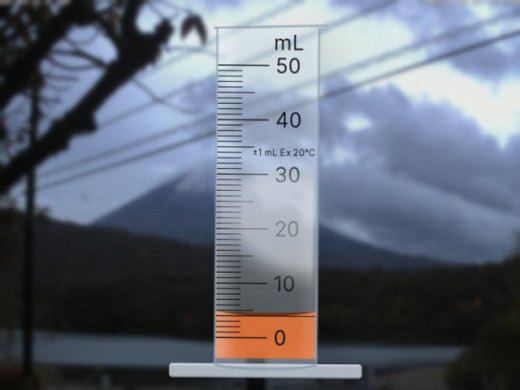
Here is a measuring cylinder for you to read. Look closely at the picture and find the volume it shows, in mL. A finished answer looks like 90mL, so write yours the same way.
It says 4mL
